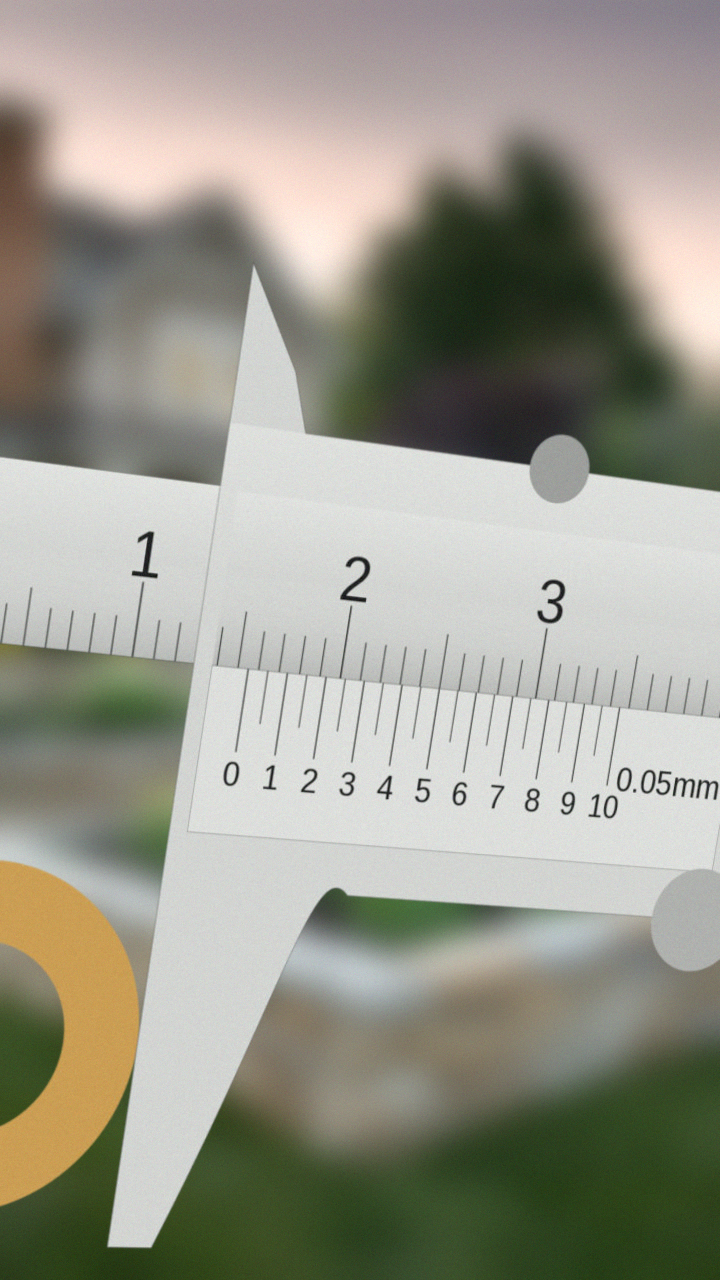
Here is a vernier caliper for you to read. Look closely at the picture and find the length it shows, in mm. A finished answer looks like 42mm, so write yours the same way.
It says 15.5mm
